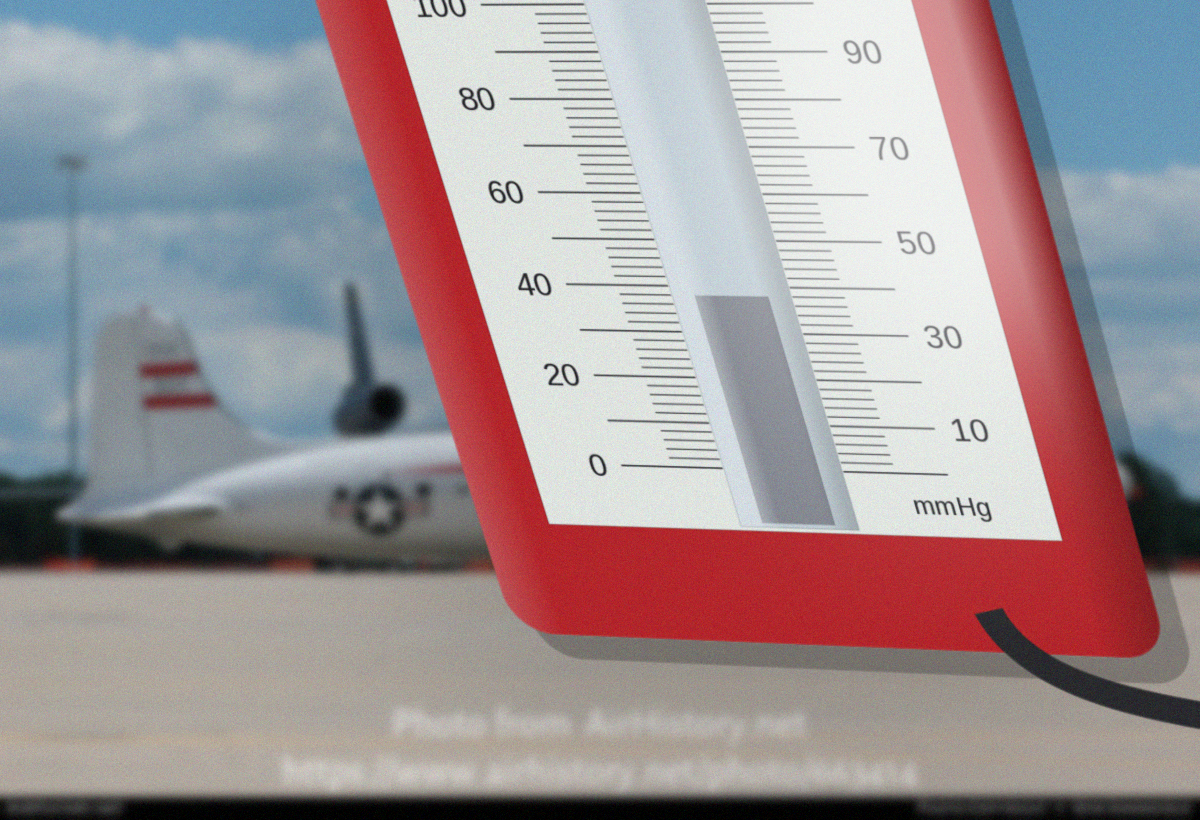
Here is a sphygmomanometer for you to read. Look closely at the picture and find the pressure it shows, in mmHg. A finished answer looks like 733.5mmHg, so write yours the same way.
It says 38mmHg
